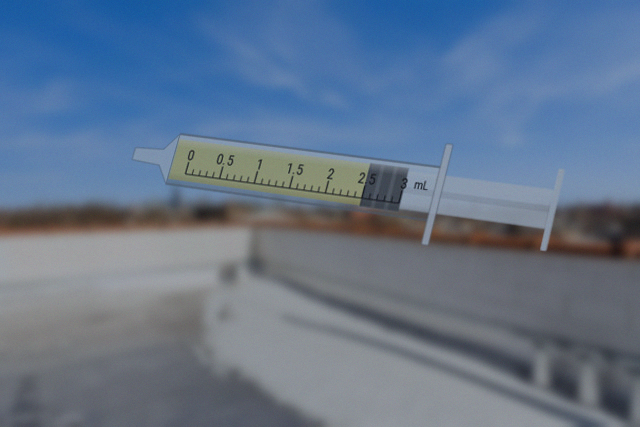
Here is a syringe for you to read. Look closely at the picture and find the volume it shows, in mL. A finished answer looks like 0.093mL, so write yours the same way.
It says 2.5mL
